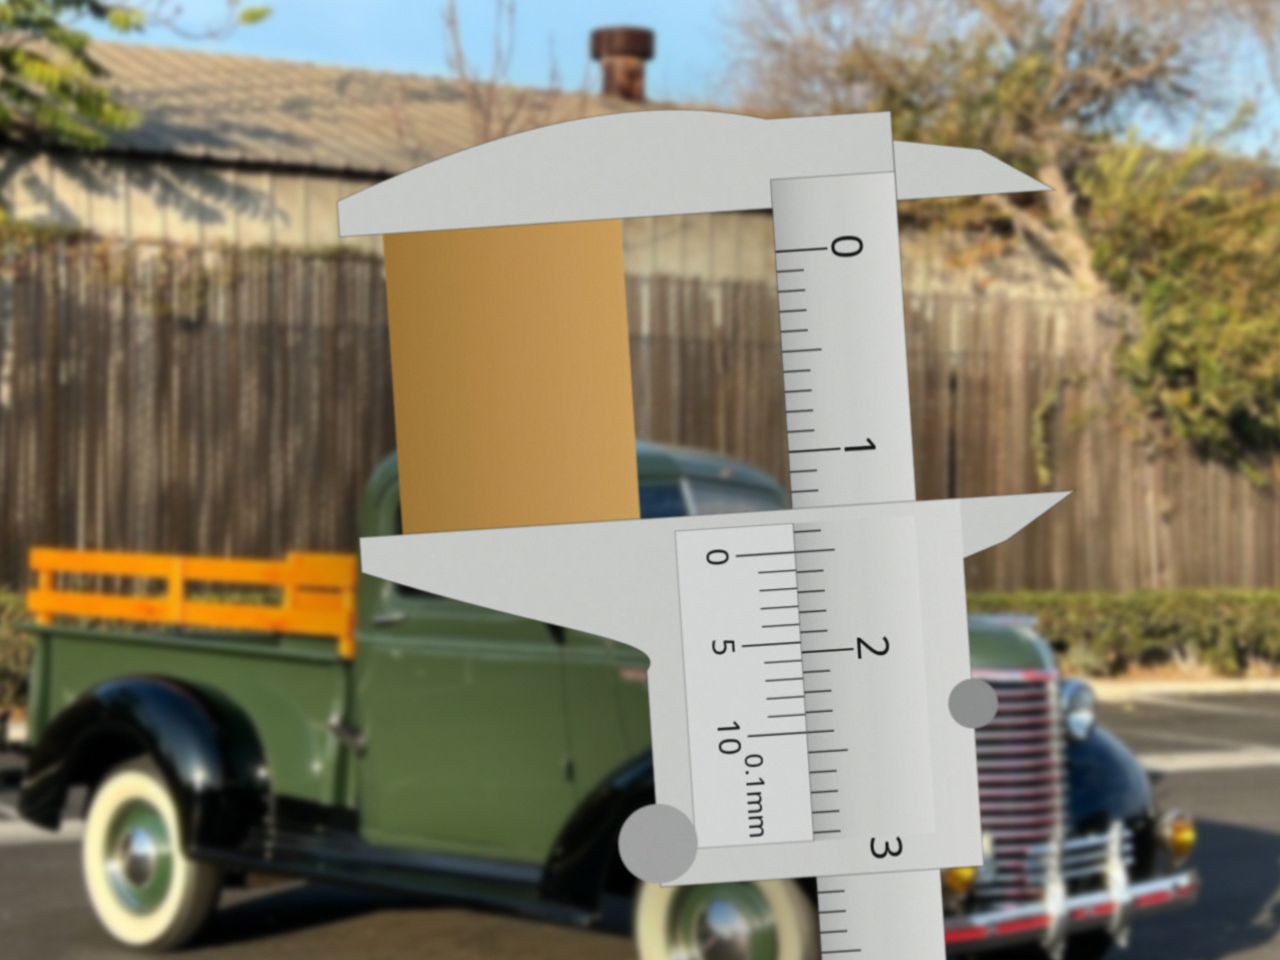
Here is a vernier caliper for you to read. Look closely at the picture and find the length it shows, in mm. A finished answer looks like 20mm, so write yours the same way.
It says 15.0mm
